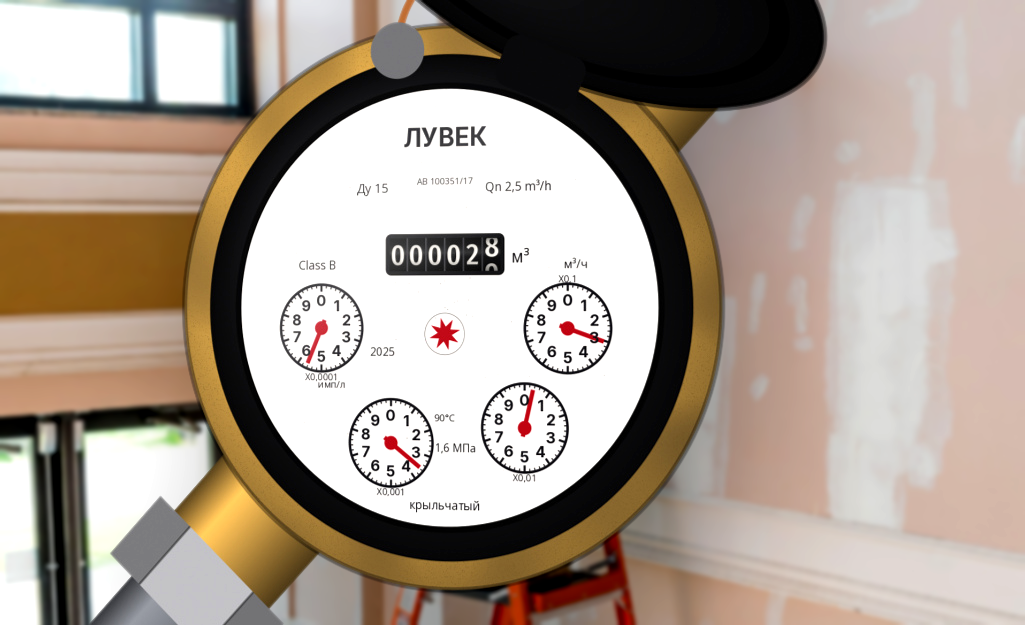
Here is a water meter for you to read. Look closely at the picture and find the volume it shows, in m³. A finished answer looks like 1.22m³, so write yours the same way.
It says 28.3035m³
